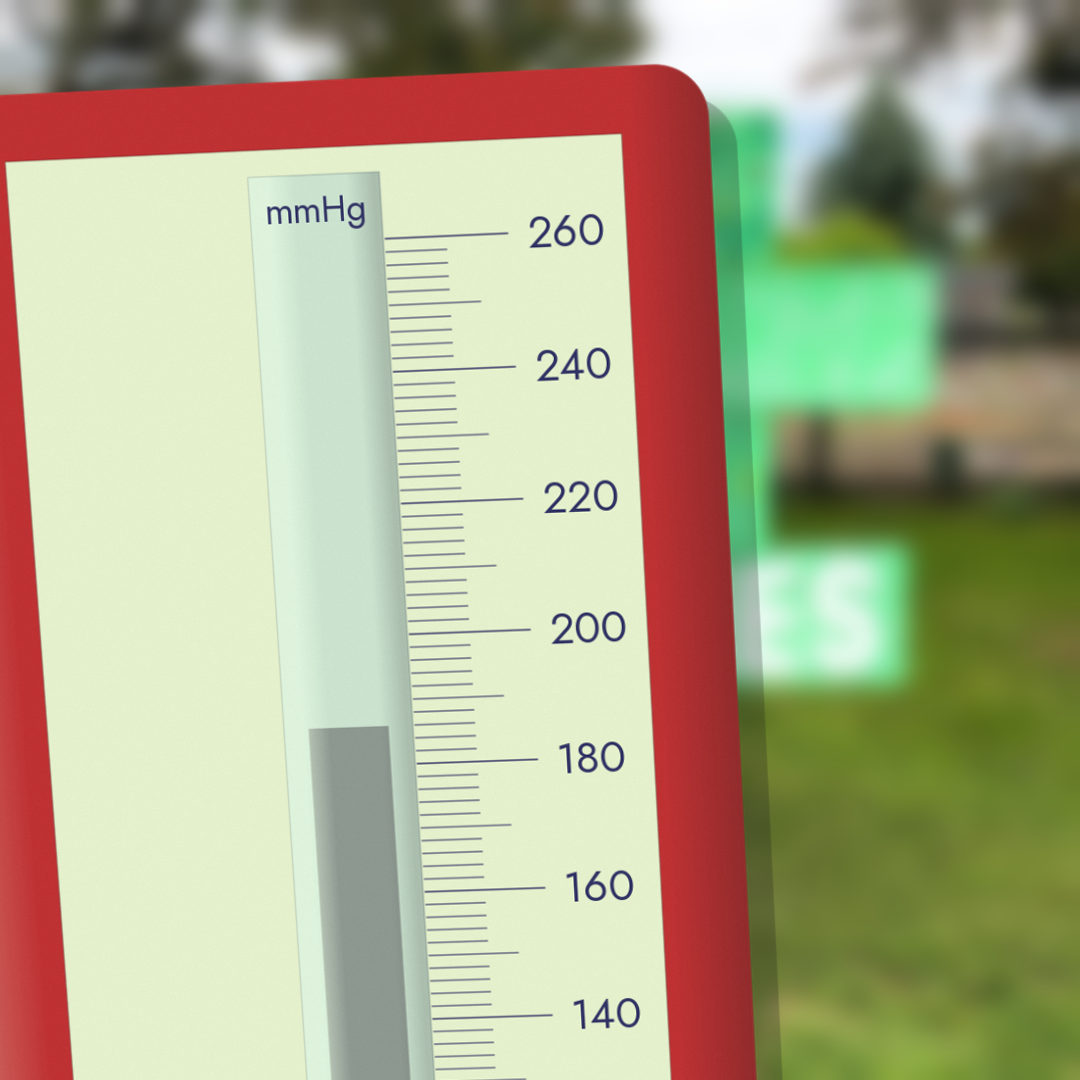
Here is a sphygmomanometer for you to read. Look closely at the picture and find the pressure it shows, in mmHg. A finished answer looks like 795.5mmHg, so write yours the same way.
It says 186mmHg
